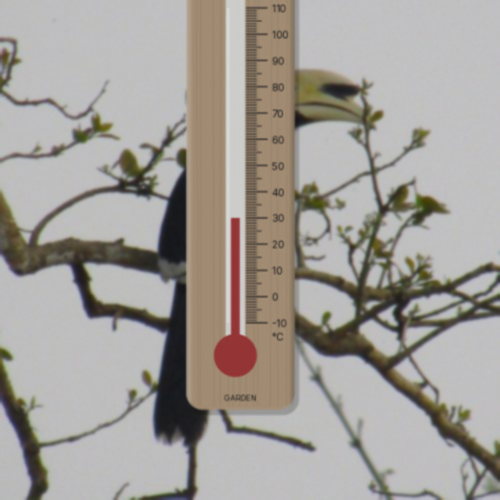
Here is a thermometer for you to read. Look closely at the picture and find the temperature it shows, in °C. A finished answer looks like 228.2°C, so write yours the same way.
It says 30°C
